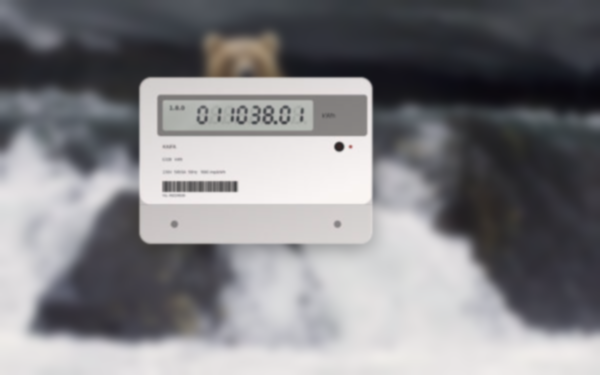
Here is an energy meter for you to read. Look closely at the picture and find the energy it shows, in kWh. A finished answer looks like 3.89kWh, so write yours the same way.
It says 11038.01kWh
